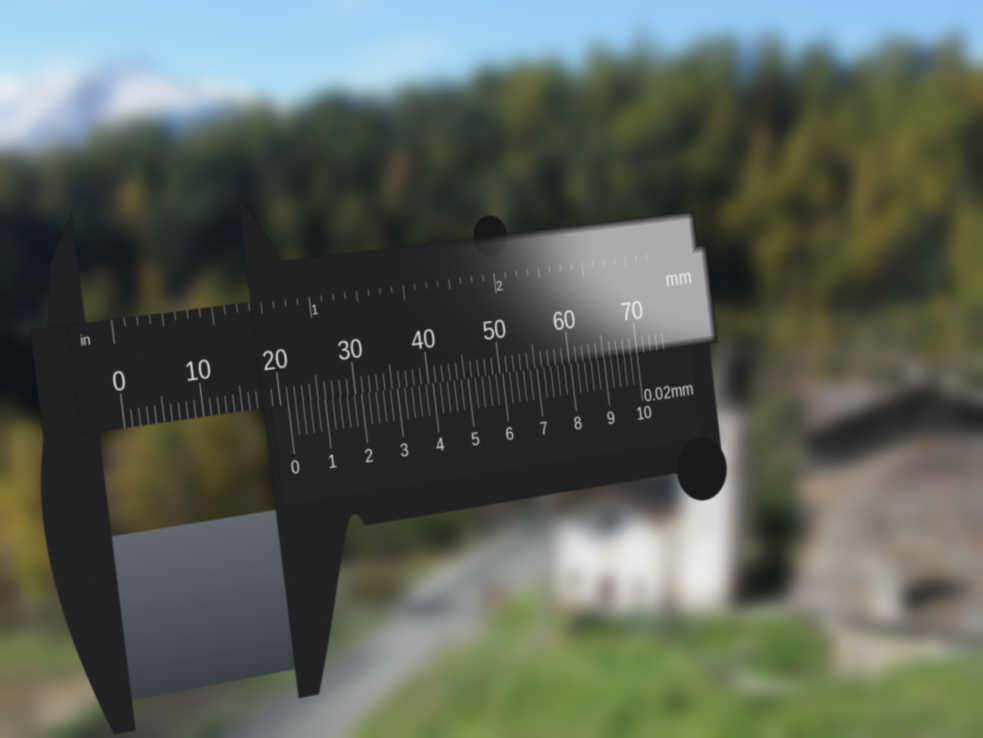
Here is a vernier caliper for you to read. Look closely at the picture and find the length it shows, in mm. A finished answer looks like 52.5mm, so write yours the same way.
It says 21.0mm
